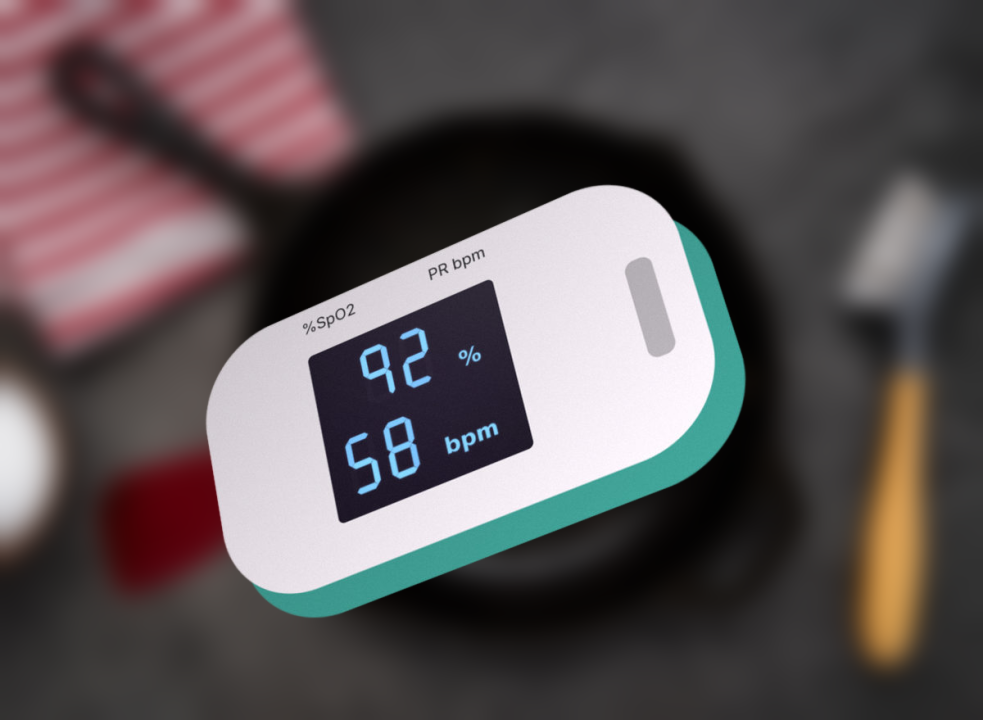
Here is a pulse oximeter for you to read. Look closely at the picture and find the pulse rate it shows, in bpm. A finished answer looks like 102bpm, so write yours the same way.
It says 58bpm
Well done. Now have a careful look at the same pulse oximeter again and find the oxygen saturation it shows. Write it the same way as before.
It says 92%
